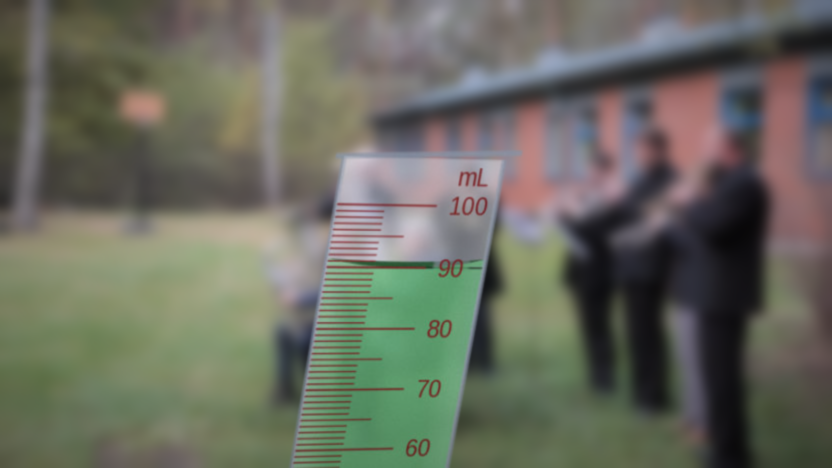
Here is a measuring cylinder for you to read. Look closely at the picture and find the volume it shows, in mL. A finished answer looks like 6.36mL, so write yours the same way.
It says 90mL
